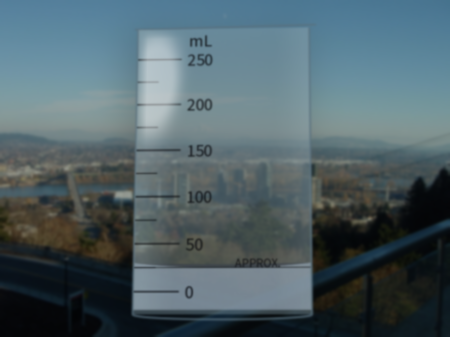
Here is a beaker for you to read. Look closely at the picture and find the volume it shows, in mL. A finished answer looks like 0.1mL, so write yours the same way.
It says 25mL
